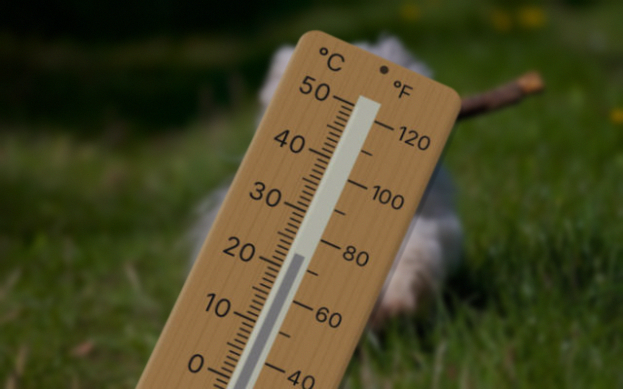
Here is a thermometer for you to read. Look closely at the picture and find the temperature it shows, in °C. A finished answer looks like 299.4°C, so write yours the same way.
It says 23°C
